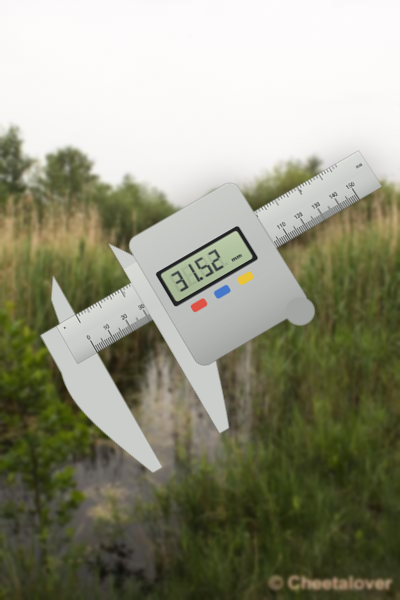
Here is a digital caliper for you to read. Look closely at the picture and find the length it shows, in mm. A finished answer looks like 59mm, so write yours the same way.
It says 31.52mm
